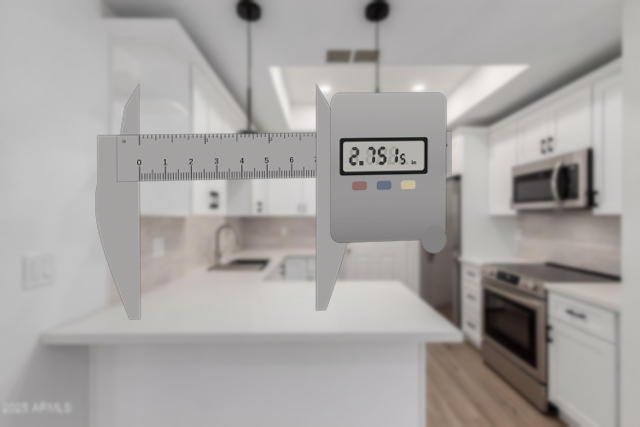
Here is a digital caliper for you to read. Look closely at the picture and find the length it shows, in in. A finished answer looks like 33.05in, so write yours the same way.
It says 2.7515in
